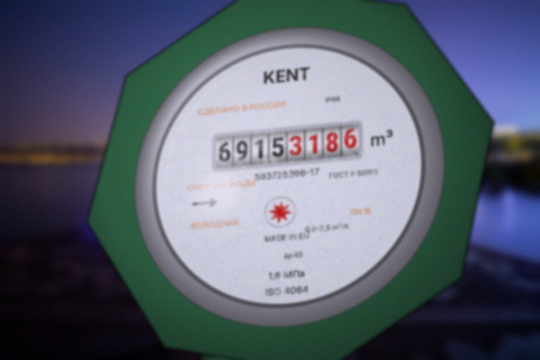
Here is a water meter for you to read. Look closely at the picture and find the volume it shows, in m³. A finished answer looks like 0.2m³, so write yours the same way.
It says 6915.3186m³
